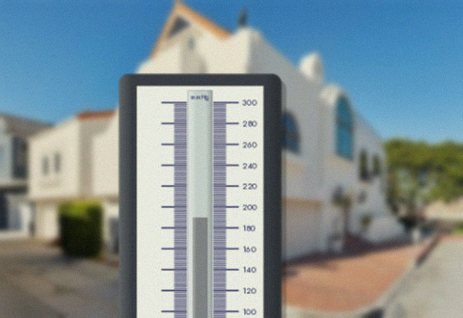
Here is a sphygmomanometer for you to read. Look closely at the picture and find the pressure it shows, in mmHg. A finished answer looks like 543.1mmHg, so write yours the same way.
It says 190mmHg
